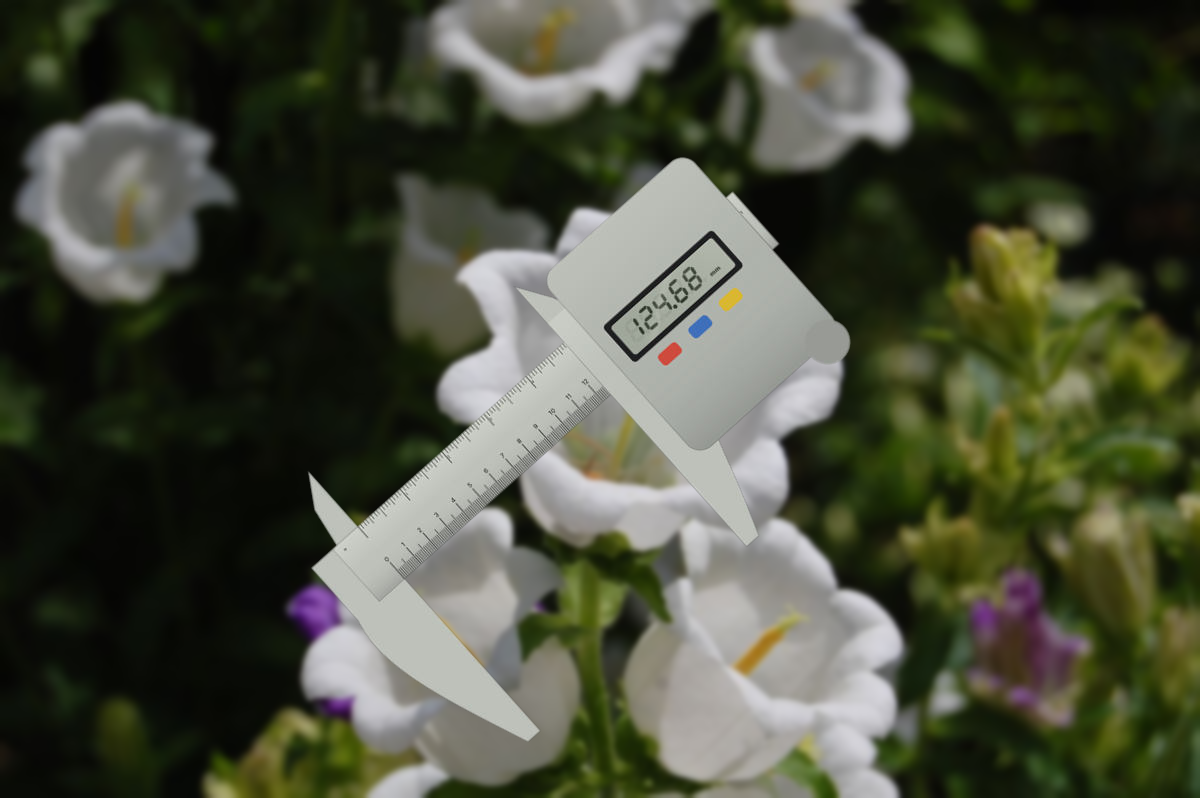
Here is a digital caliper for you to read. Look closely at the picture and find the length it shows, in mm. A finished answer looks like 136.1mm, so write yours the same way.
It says 124.68mm
